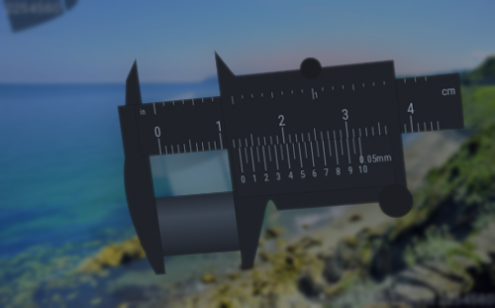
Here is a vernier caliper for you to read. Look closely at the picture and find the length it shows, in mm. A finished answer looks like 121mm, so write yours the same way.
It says 12.8mm
